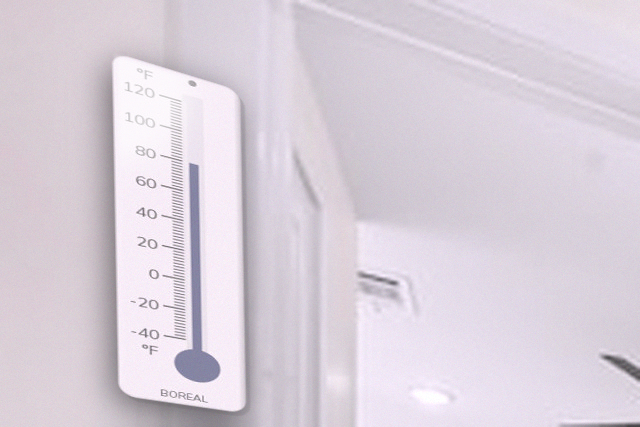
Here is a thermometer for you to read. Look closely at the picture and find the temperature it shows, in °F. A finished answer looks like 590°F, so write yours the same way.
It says 80°F
